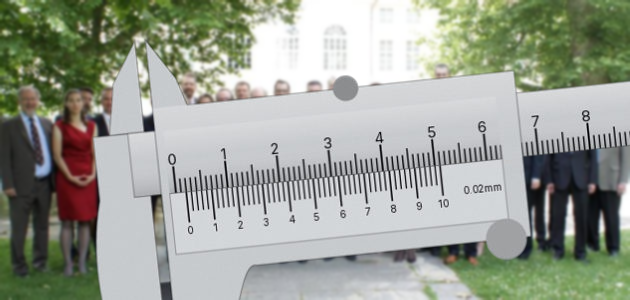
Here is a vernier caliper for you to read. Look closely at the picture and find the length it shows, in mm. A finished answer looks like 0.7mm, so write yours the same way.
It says 2.0mm
